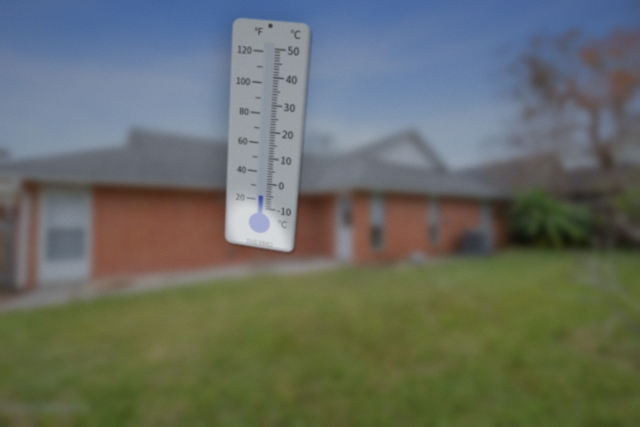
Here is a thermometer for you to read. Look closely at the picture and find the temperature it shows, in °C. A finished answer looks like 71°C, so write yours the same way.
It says -5°C
